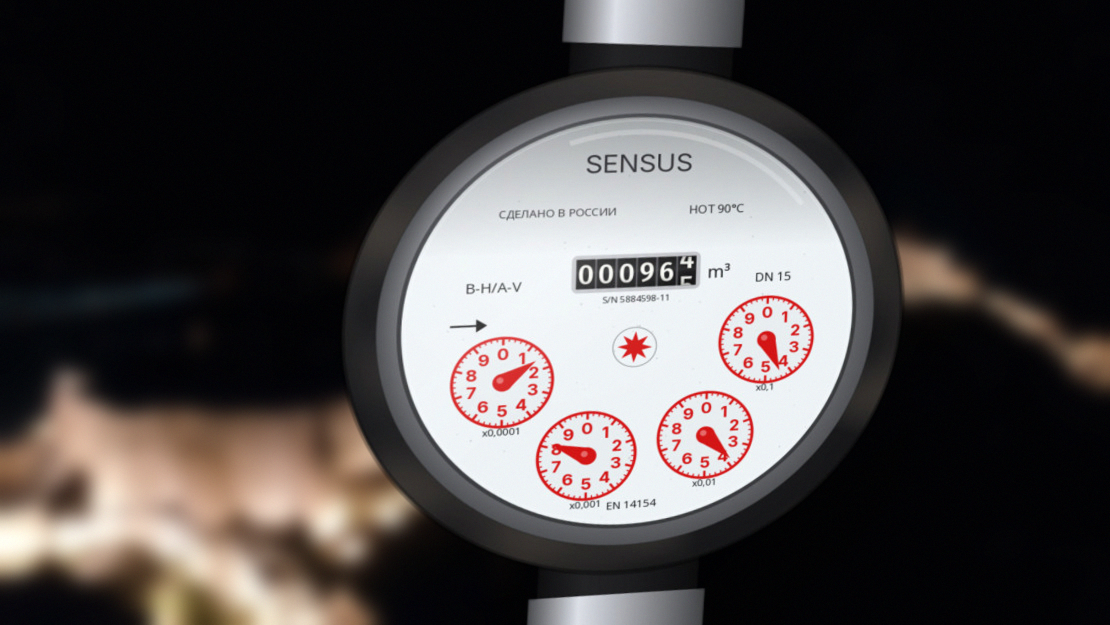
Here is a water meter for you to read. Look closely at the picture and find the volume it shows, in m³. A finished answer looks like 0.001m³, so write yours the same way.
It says 964.4381m³
